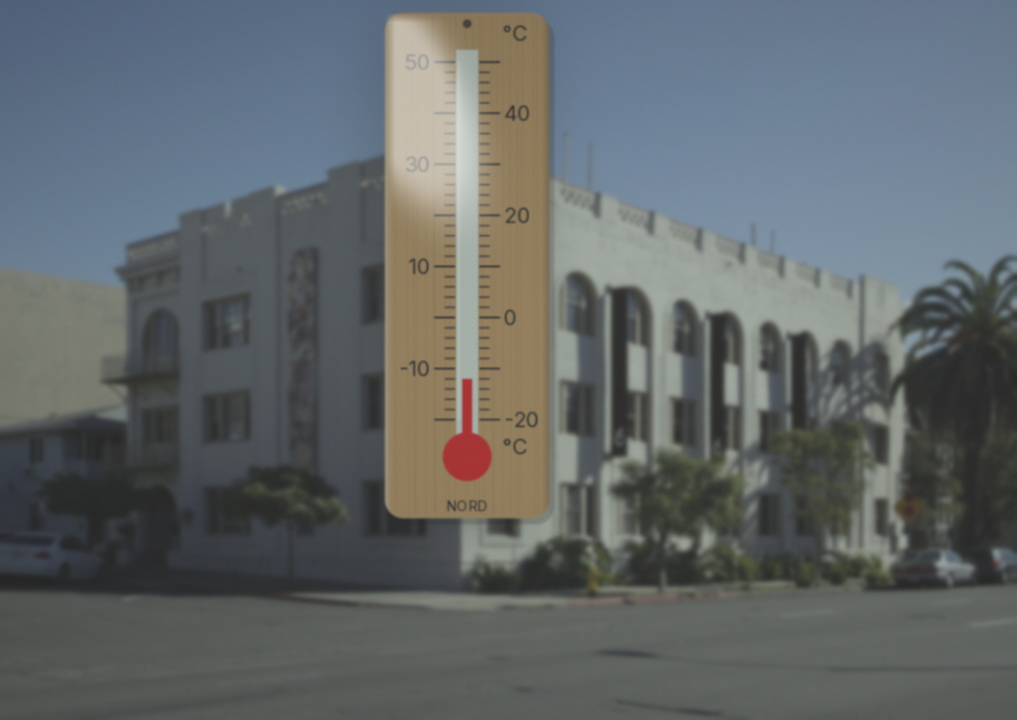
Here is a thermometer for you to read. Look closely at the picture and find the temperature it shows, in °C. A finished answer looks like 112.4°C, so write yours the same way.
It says -12°C
